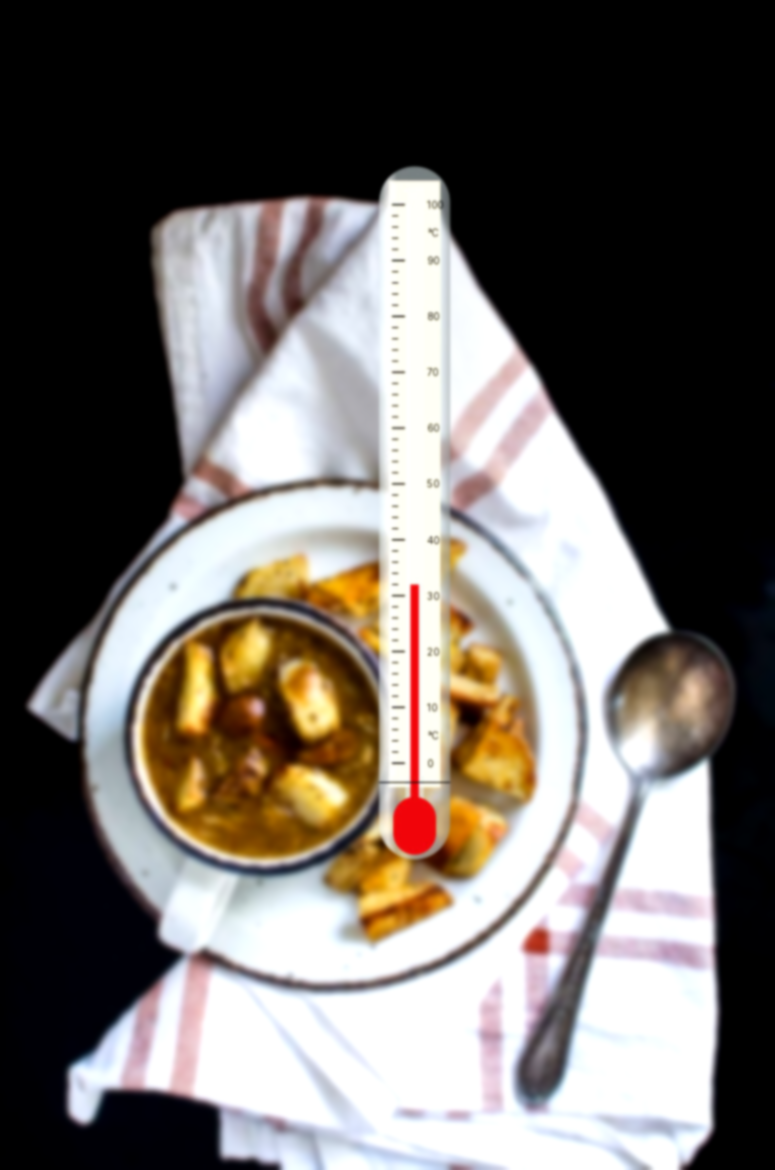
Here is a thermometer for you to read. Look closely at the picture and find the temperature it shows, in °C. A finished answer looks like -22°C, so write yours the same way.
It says 32°C
